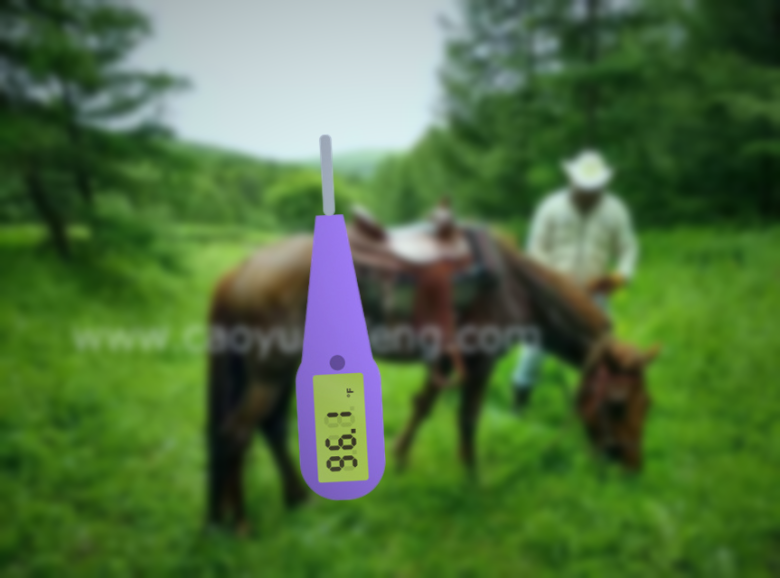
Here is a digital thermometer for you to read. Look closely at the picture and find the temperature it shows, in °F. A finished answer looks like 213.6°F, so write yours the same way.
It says 96.1°F
